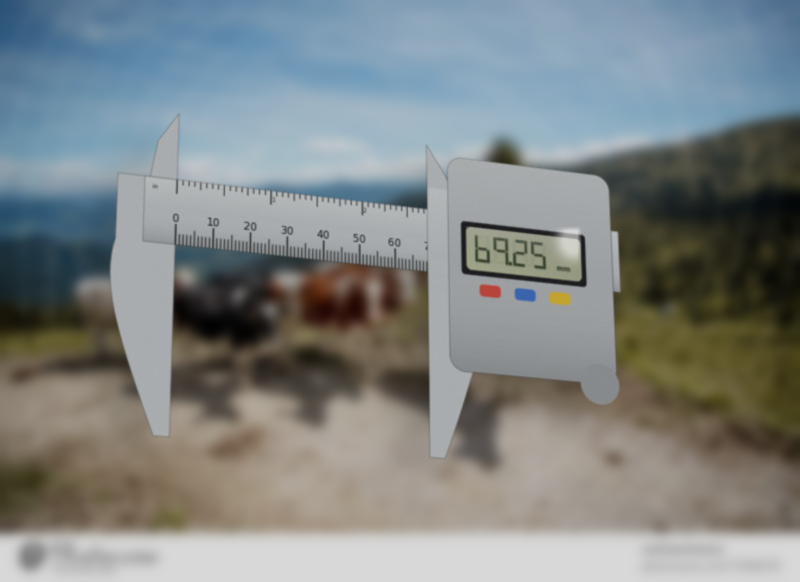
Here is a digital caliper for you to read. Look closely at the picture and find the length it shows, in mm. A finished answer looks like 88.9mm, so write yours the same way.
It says 69.25mm
